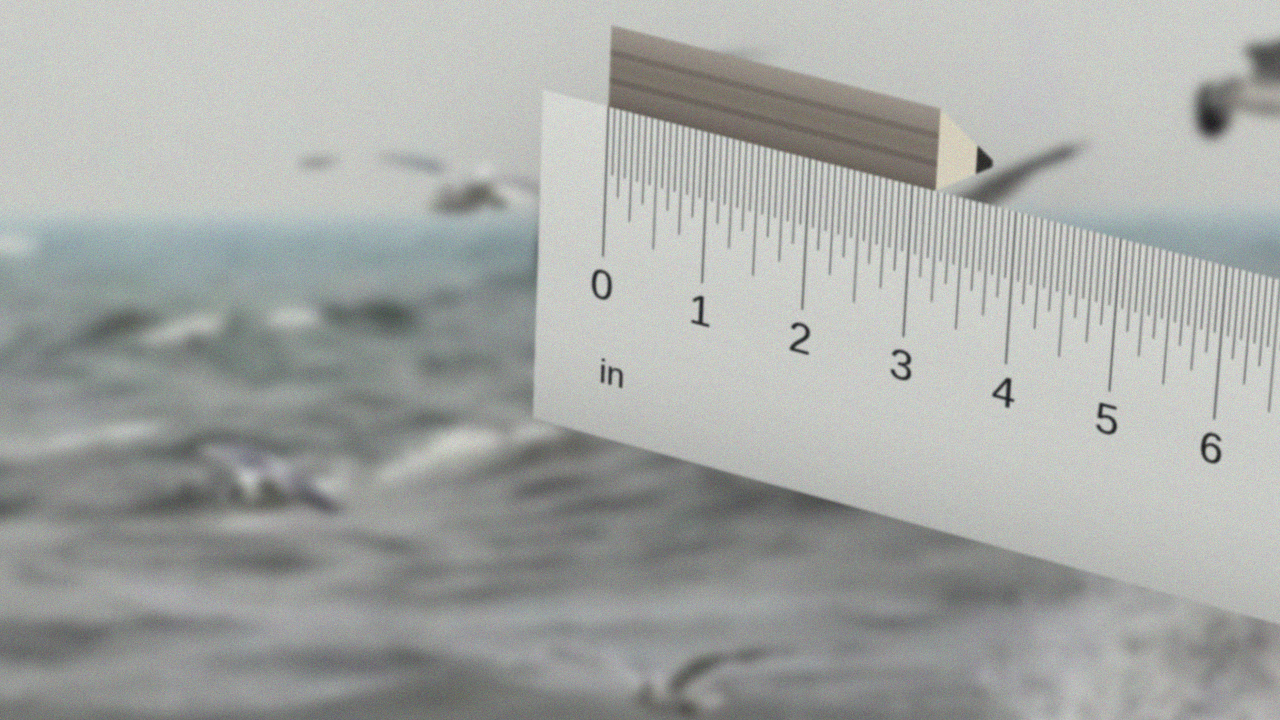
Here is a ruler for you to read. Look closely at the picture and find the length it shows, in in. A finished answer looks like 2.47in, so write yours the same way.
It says 3.75in
